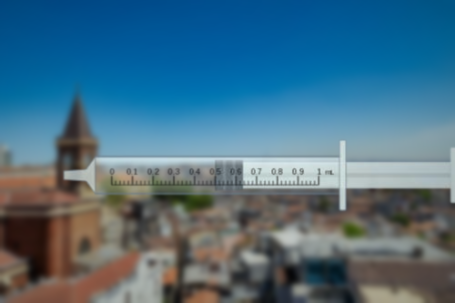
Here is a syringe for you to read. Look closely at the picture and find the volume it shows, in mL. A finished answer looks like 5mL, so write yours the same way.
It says 0.5mL
